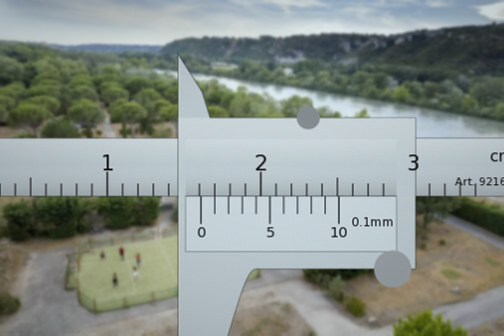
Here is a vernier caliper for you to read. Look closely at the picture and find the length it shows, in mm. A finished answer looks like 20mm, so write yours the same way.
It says 16.1mm
